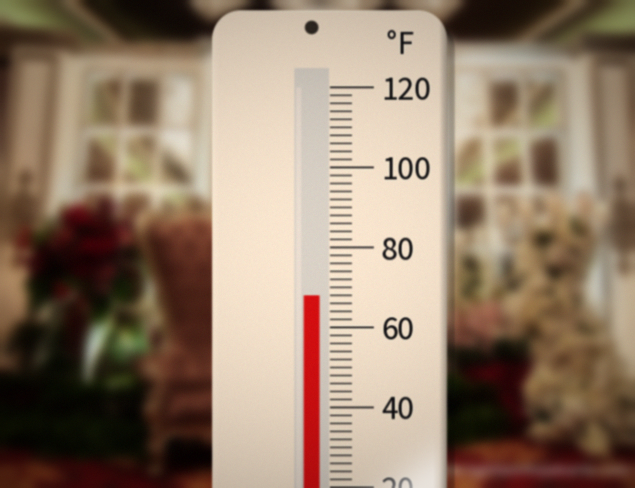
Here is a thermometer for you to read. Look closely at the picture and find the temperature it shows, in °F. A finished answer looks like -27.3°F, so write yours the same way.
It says 68°F
